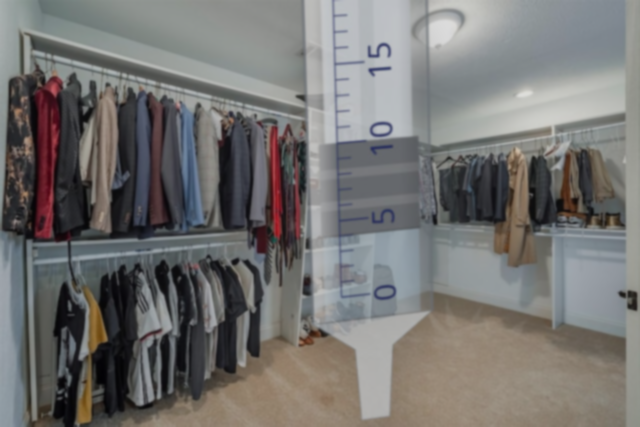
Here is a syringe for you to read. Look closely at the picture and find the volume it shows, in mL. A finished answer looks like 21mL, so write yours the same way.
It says 4mL
